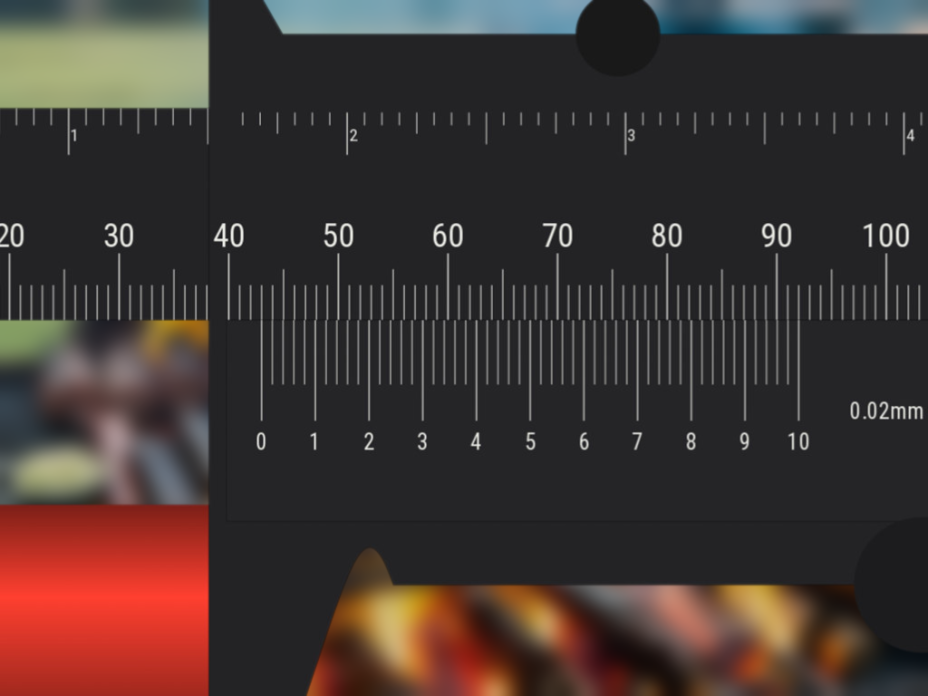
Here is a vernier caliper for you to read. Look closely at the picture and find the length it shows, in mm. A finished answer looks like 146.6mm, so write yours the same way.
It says 43.0mm
